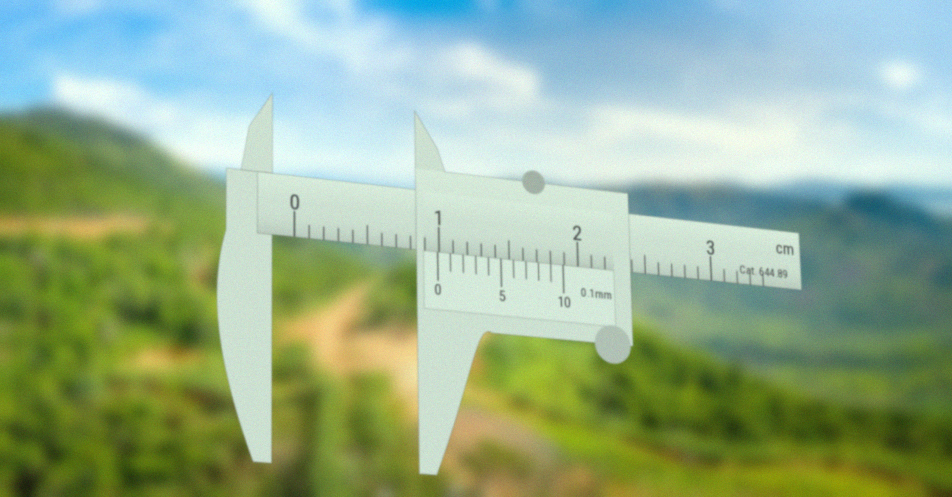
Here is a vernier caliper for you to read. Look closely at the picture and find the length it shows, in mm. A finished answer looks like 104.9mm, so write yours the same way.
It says 9.9mm
